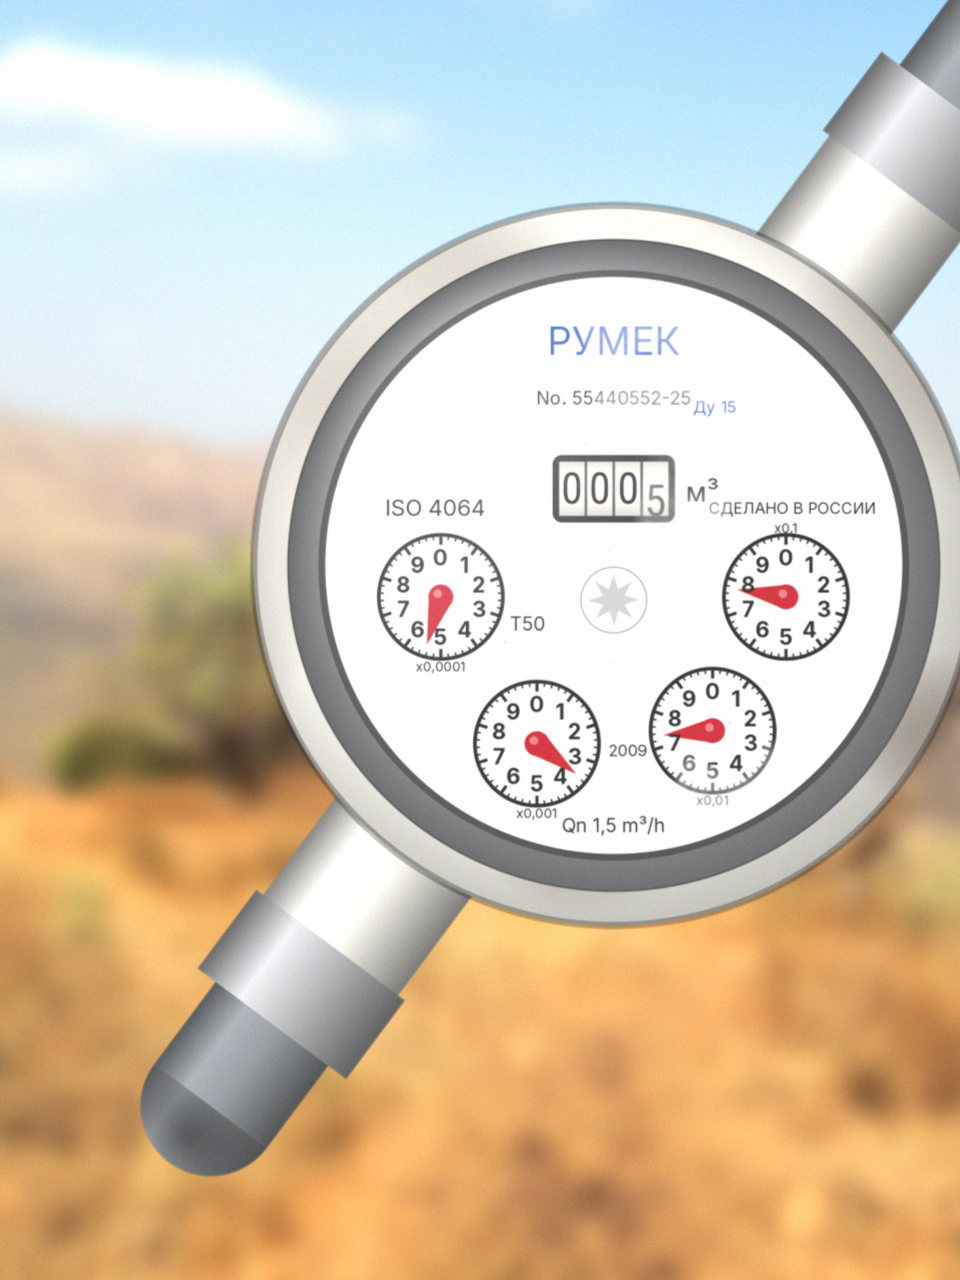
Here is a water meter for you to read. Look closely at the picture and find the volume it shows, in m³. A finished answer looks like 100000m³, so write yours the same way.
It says 4.7735m³
